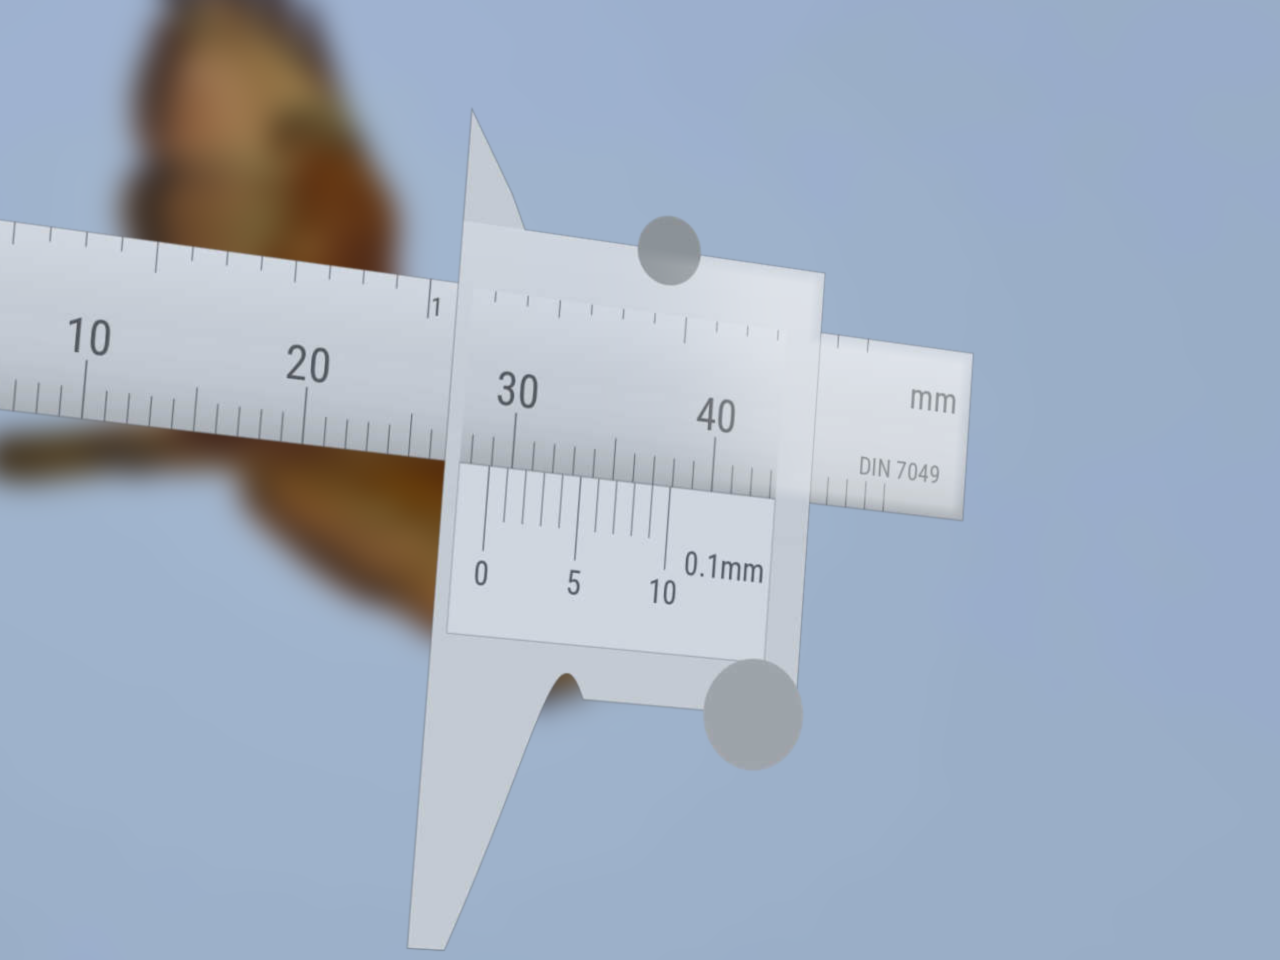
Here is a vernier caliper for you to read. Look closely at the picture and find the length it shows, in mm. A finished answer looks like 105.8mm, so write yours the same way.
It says 28.9mm
